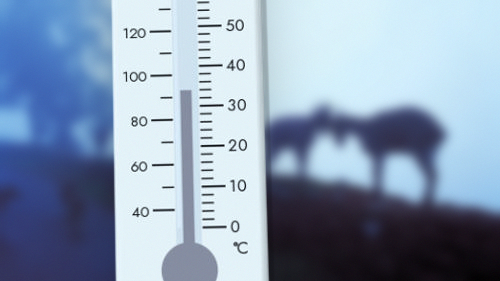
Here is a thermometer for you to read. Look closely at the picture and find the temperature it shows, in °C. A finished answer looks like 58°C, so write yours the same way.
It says 34°C
